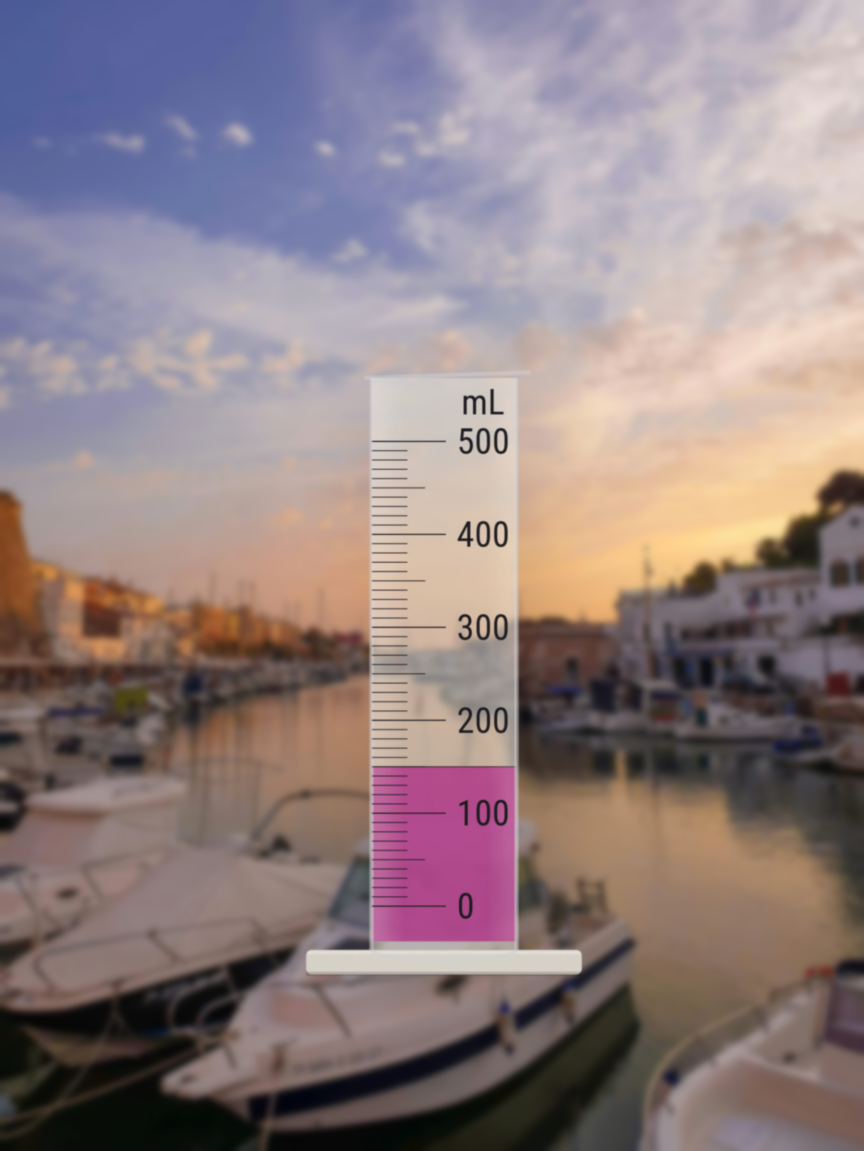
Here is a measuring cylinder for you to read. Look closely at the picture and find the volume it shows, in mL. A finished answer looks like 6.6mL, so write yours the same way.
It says 150mL
